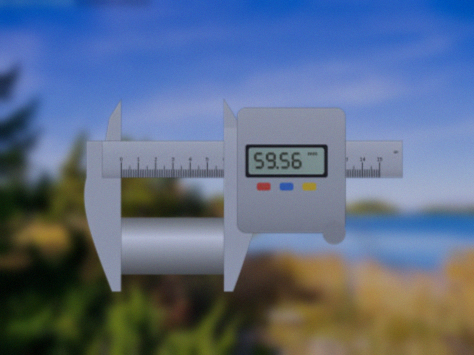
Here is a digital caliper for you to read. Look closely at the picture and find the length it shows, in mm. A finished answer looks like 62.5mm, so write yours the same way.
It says 59.56mm
